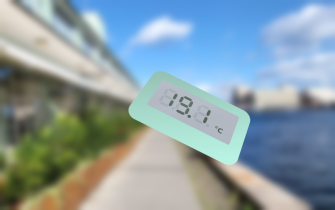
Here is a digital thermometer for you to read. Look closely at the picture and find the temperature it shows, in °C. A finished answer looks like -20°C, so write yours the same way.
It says 19.1°C
